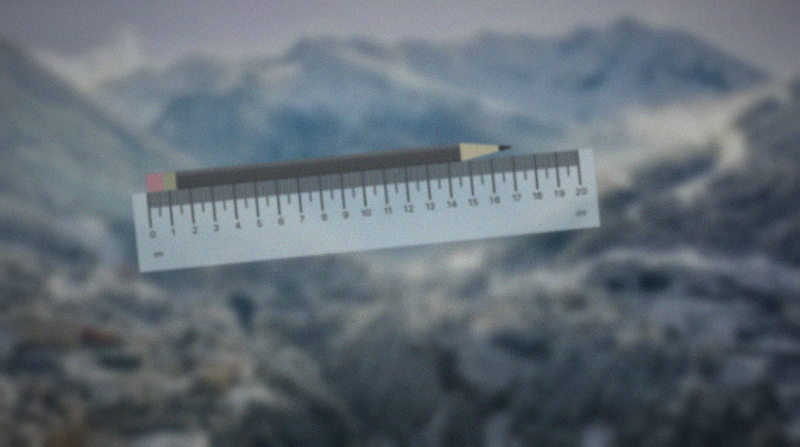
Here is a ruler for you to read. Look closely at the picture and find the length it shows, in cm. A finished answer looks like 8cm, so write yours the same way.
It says 17cm
